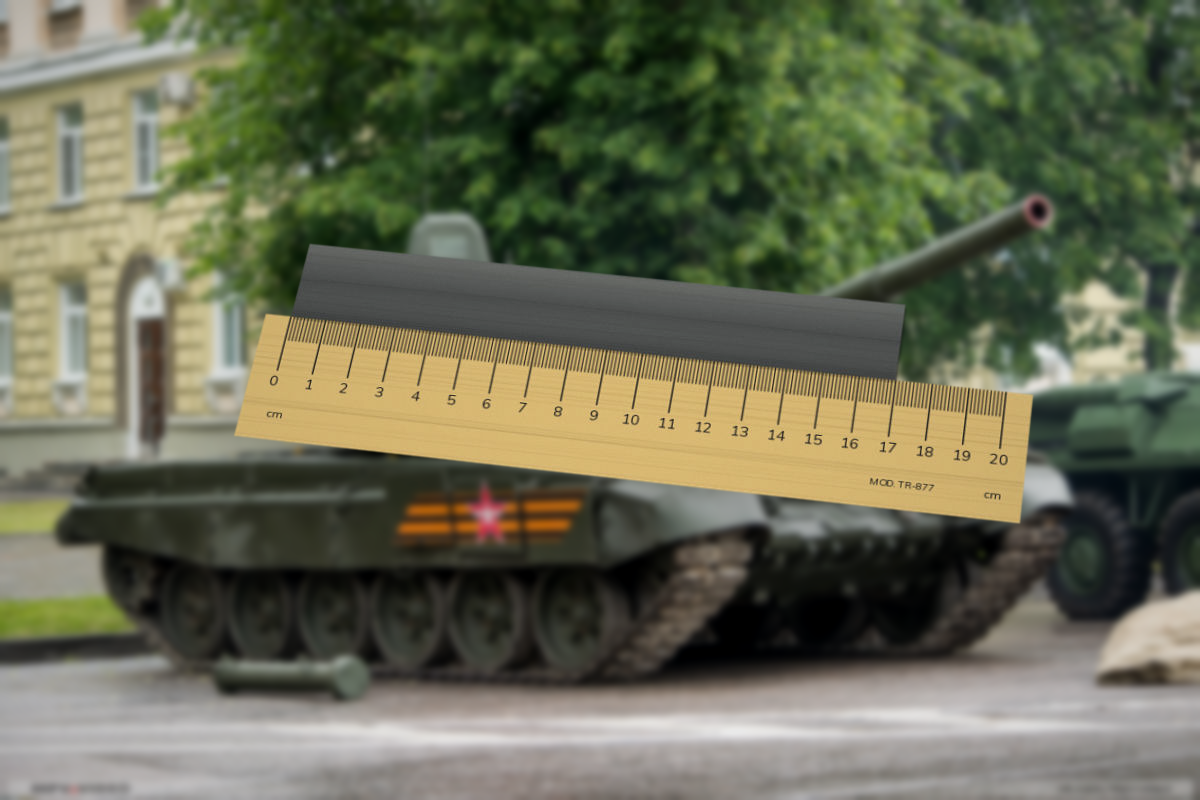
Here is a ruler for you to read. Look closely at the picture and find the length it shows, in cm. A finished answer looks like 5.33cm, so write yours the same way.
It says 17cm
